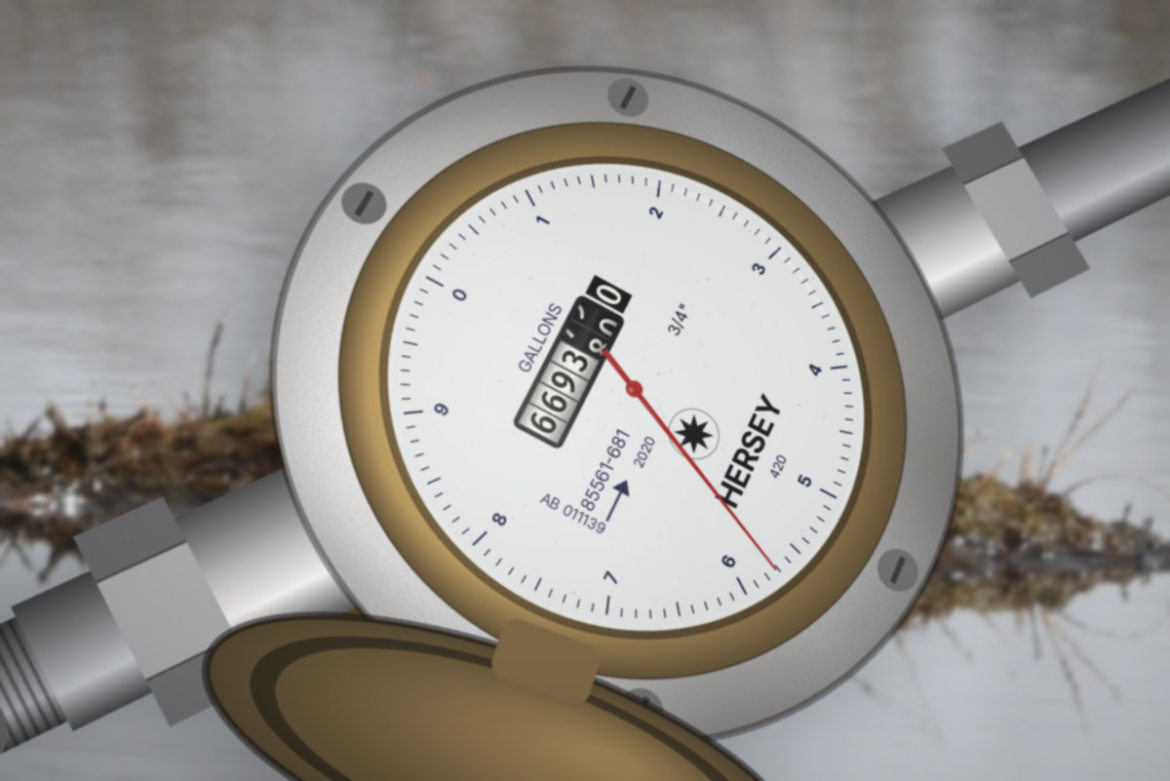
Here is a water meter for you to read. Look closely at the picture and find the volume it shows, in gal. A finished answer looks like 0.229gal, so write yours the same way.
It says 6693795.7gal
